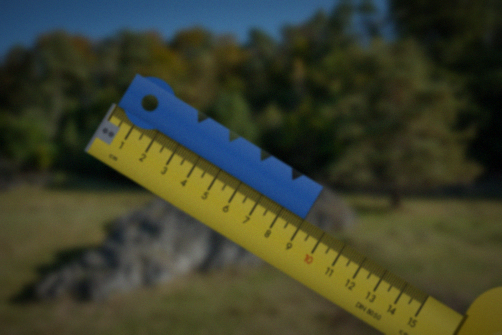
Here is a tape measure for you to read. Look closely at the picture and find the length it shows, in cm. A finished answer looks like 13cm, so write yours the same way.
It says 9cm
